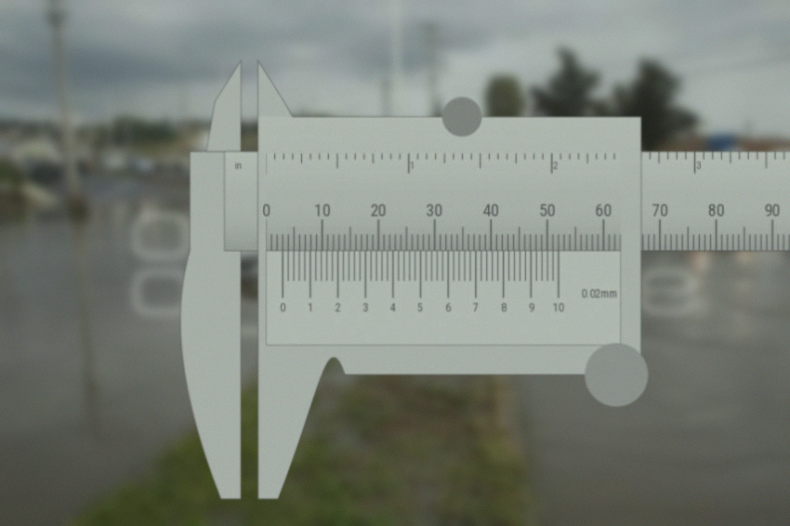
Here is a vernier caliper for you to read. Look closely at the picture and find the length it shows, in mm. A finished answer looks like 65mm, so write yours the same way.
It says 3.0mm
